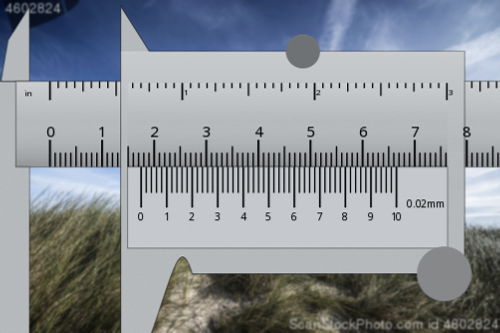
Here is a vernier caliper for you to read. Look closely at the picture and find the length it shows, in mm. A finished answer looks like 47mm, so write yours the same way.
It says 17.5mm
